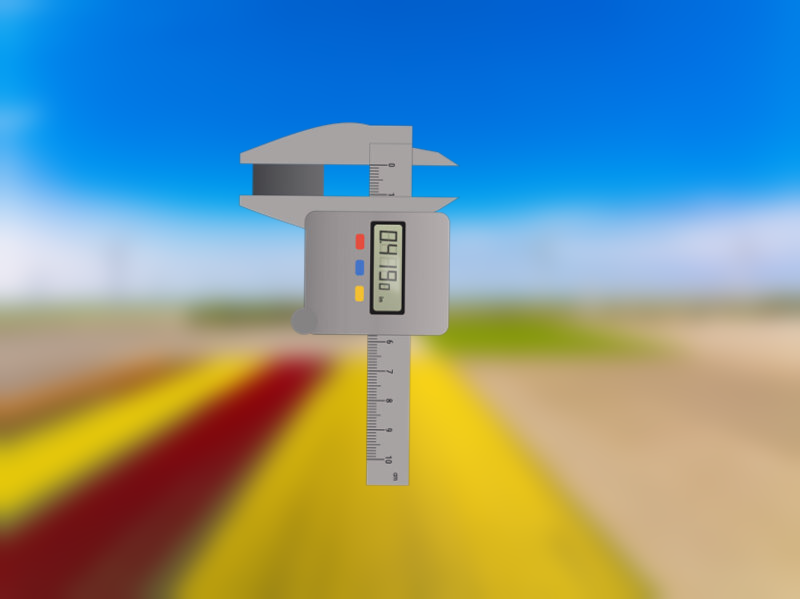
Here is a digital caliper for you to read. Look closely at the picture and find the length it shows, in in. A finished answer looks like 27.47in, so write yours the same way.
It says 0.4190in
